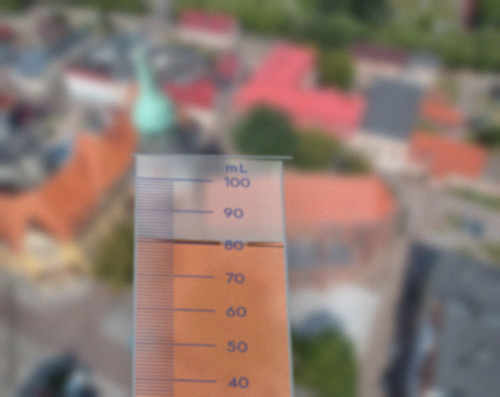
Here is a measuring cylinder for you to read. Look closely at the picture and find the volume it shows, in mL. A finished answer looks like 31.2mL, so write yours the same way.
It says 80mL
